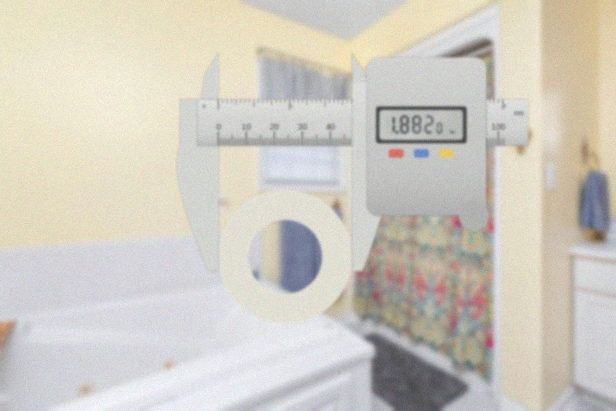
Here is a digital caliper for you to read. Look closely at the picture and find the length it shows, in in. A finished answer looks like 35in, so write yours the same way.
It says 1.8820in
